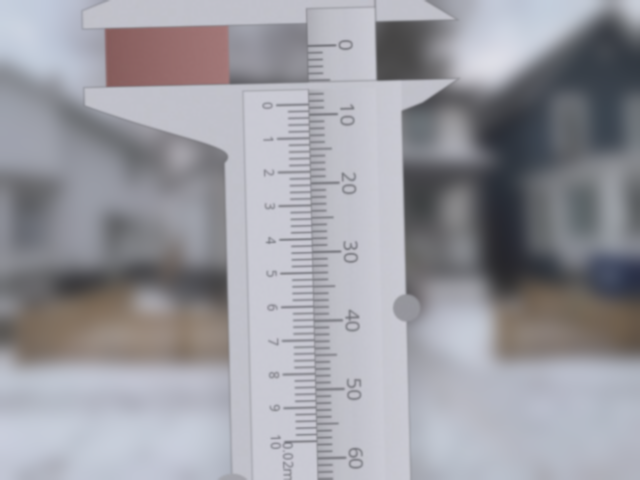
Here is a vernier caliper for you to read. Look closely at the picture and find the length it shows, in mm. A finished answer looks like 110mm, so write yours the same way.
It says 8.5mm
